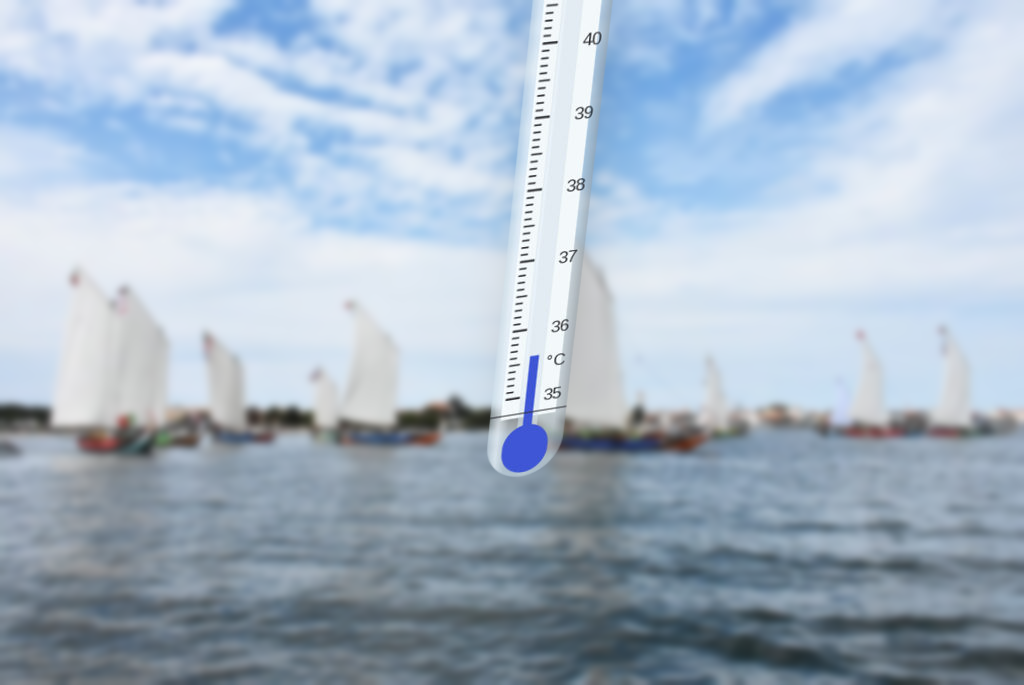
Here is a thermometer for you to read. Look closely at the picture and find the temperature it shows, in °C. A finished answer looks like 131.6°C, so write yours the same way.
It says 35.6°C
